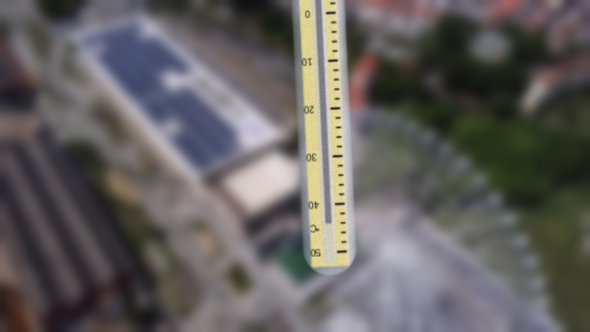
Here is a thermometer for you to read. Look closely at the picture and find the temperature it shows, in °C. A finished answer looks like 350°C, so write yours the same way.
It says 44°C
